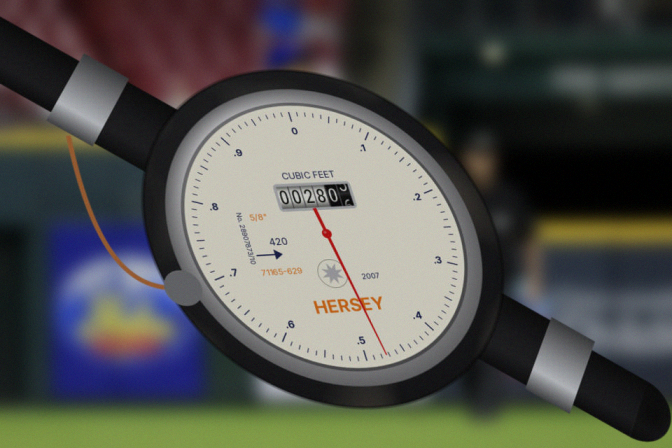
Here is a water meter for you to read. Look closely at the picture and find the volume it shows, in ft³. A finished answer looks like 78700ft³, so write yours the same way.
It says 2805.47ft³
